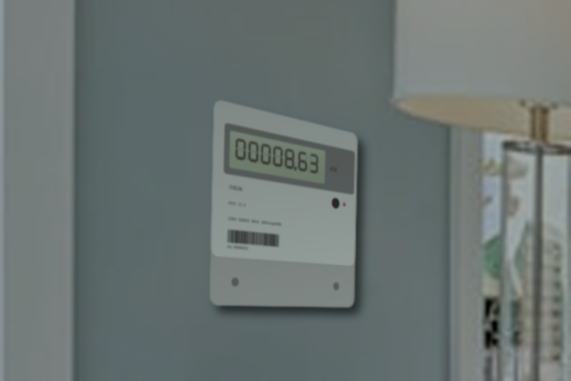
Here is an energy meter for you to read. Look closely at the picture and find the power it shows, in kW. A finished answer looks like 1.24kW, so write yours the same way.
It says 8.63kW
